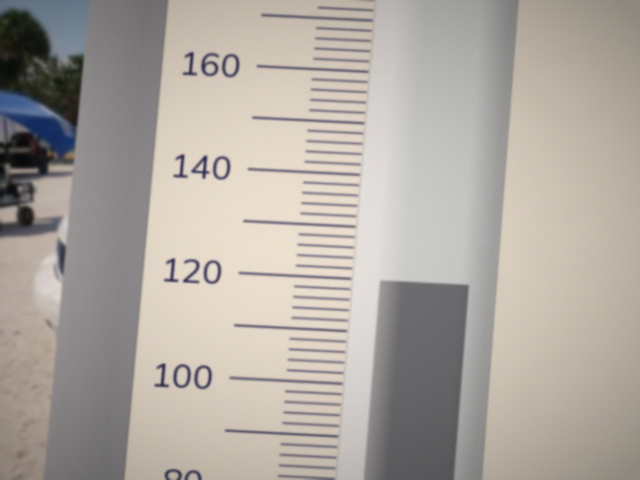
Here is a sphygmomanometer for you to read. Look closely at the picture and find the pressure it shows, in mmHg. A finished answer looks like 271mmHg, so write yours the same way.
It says 120mmHg
